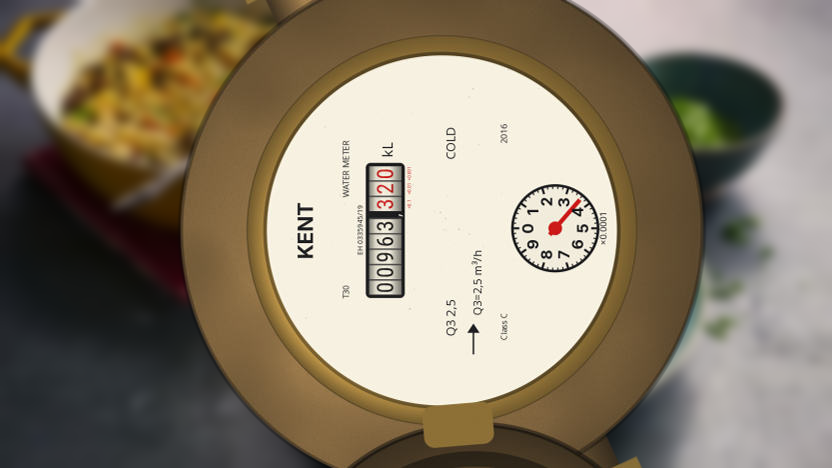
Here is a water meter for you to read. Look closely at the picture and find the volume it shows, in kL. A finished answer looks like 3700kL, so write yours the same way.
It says 963.3203kL
